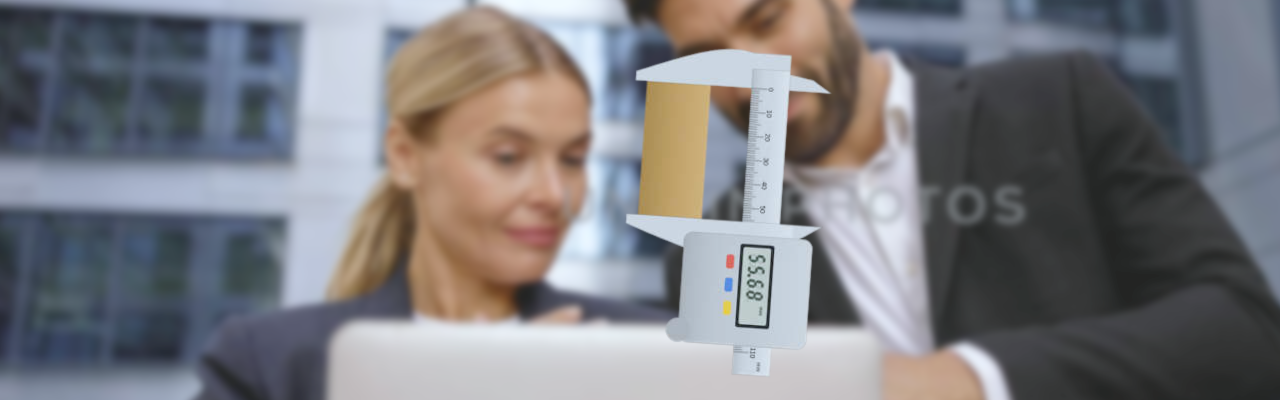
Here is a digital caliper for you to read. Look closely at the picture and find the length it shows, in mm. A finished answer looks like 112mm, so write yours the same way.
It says 55.68mm
